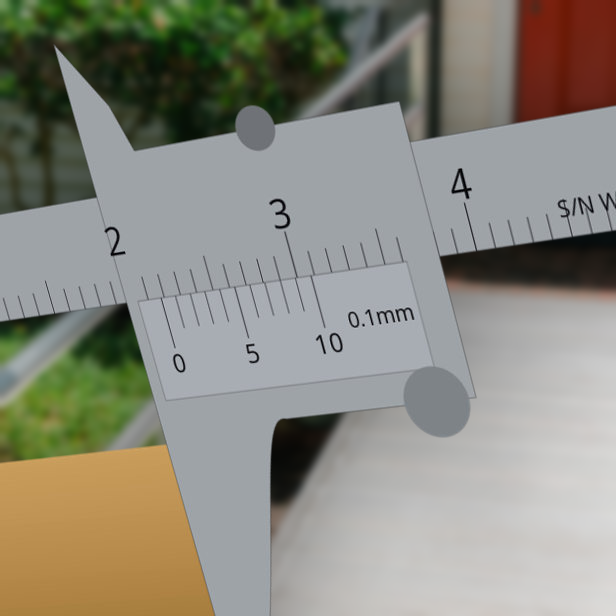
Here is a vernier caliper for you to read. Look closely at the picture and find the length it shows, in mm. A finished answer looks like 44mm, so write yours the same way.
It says 21.8mm
